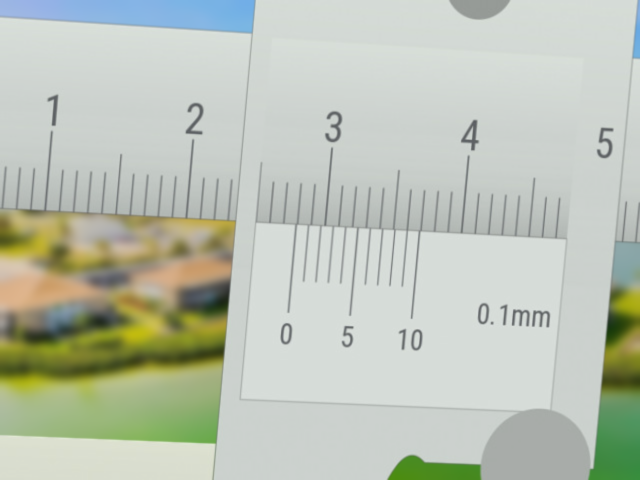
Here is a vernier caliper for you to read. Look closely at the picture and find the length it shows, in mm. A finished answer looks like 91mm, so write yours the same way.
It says 27.9mm
